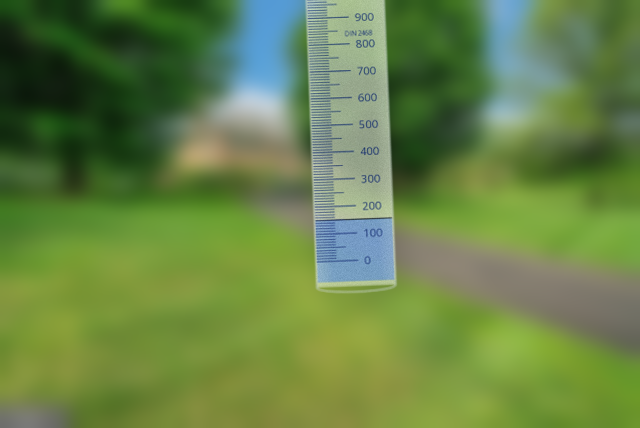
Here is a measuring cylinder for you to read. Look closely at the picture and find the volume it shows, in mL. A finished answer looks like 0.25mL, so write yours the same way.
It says 150mL
